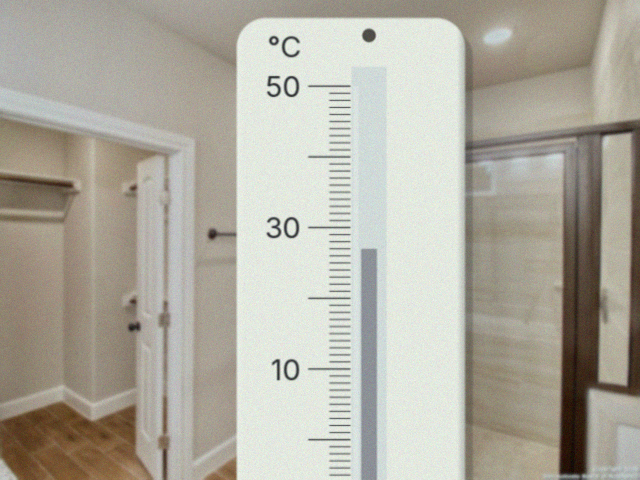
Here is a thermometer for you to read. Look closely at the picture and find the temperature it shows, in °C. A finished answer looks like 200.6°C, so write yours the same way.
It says 27°C
